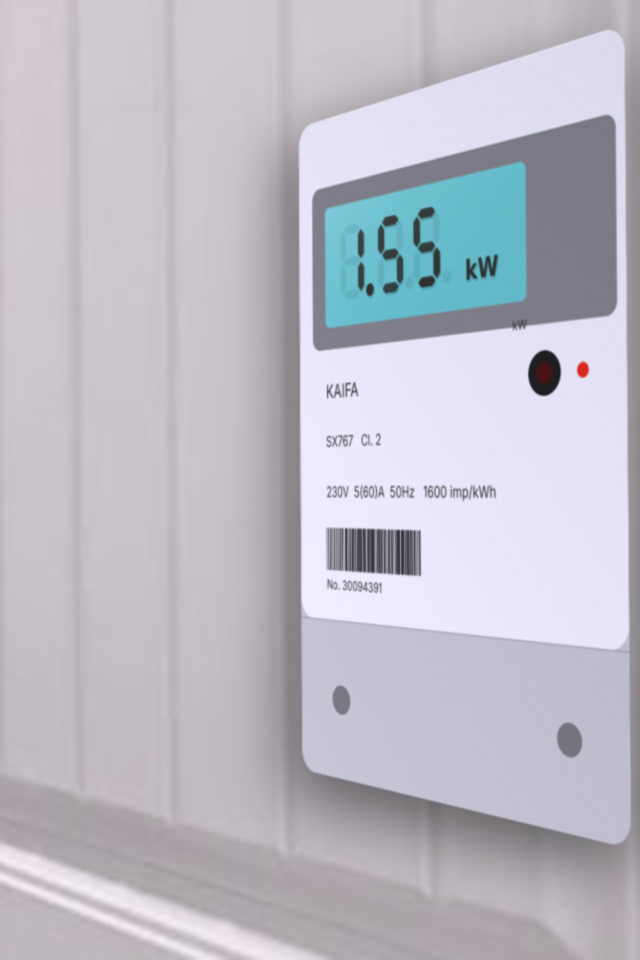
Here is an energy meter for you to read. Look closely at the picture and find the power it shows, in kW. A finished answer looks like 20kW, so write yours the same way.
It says 1.55kW
